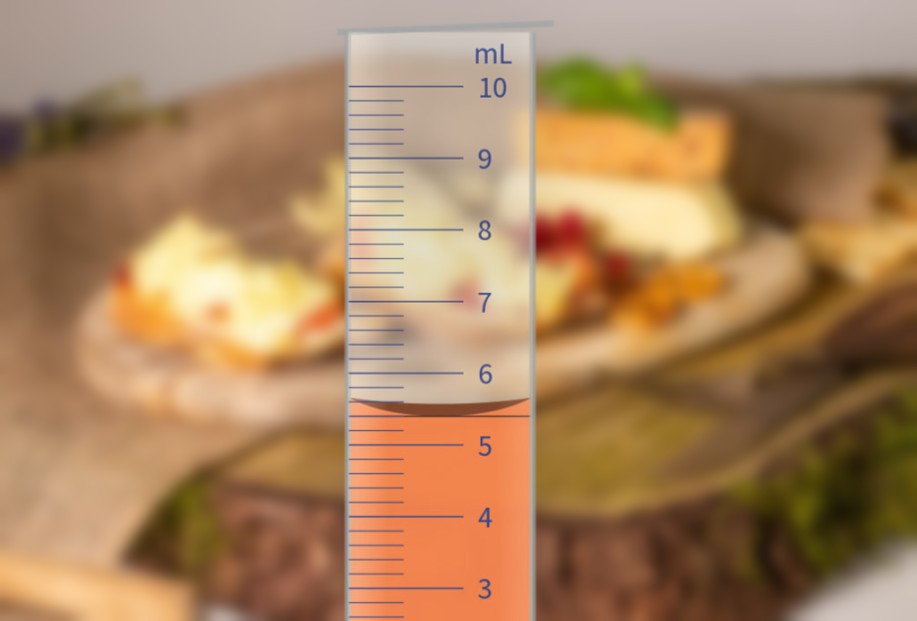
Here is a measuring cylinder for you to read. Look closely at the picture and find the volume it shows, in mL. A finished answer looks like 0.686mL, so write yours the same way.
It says 5.4mL
